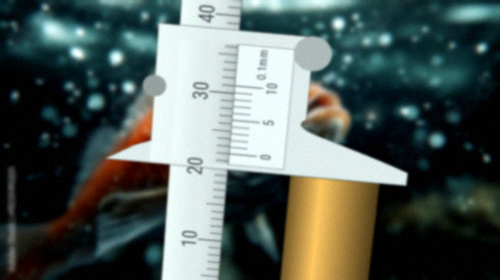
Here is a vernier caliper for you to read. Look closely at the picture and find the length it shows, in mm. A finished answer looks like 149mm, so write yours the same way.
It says 22.0mm
